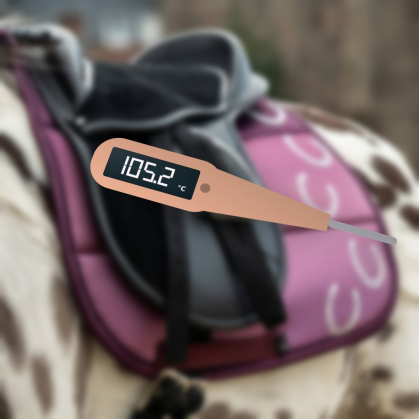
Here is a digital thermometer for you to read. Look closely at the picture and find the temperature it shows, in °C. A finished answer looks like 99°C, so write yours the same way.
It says 105.2°C
